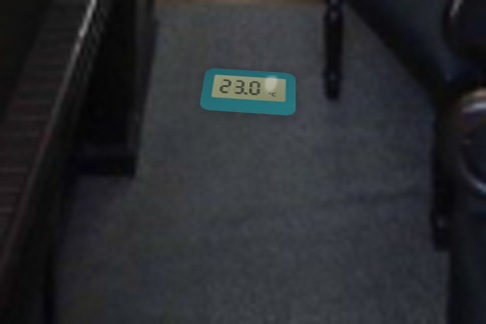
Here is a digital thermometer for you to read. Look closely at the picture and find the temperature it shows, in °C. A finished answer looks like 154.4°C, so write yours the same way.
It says 23.0°C
